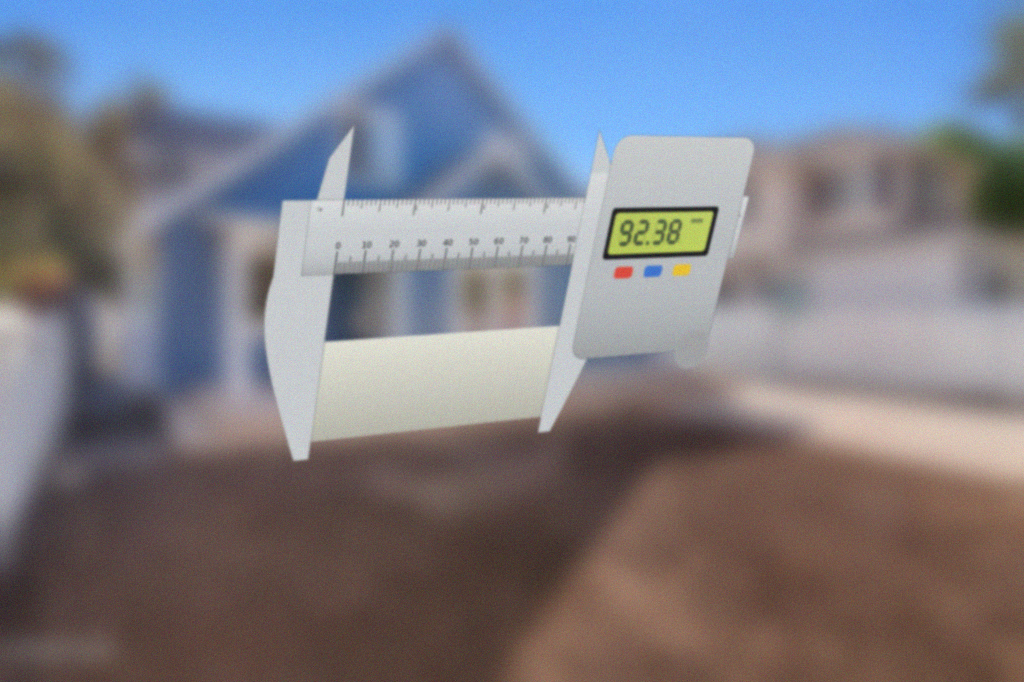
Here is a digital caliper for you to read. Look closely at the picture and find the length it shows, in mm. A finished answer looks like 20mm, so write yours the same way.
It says 92.38mm
